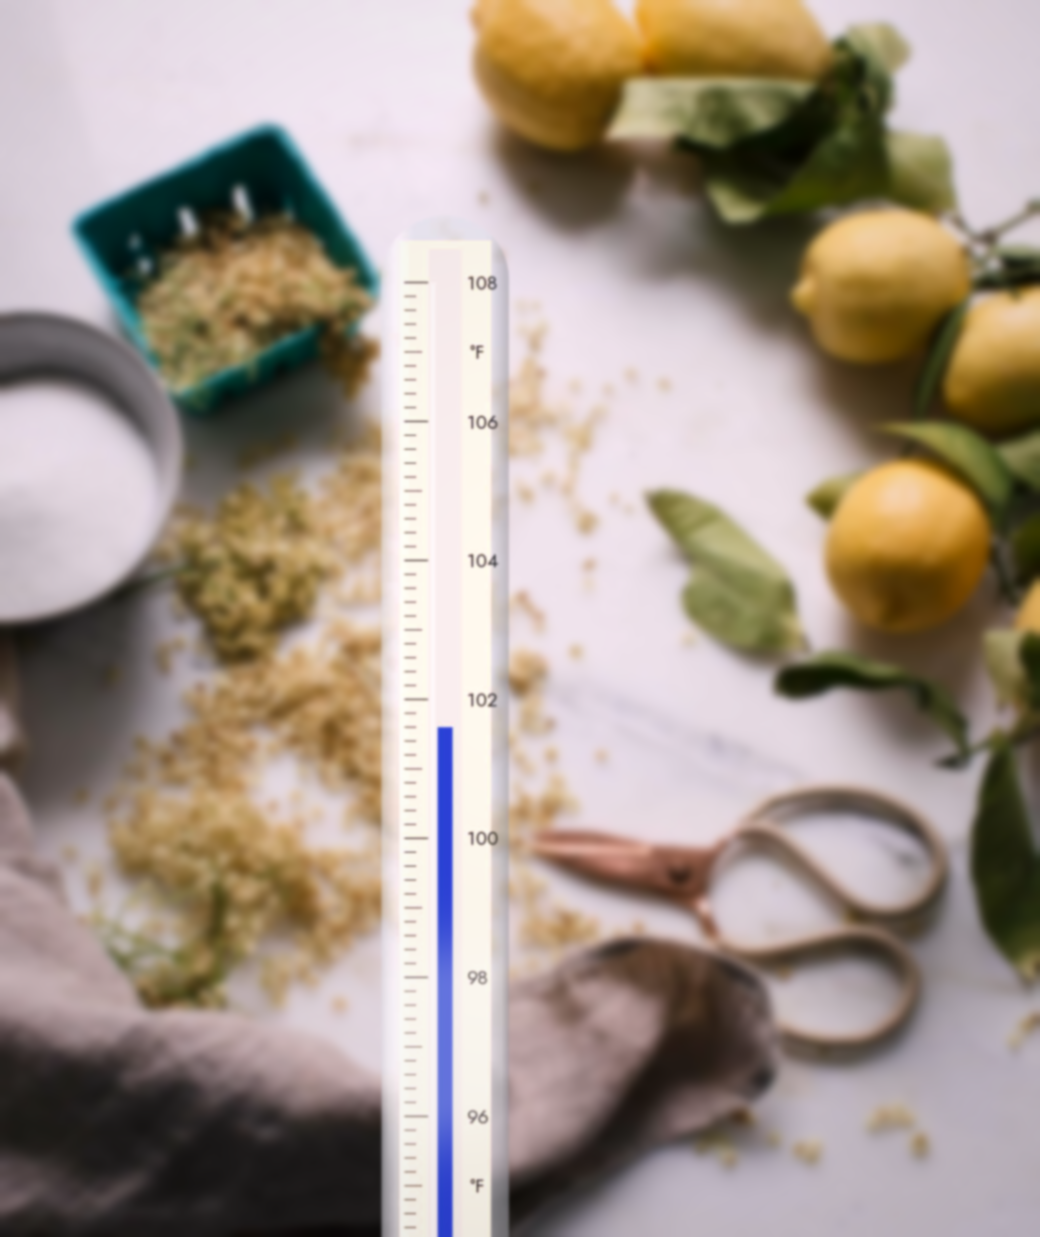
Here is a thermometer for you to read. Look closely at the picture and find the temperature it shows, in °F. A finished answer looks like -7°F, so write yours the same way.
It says 101.6°F
